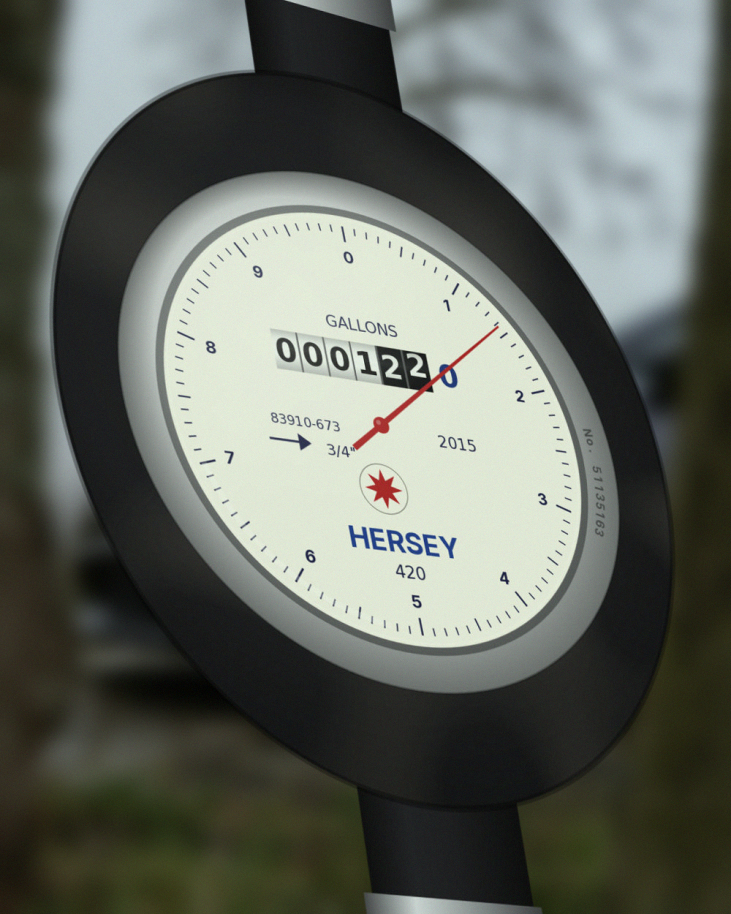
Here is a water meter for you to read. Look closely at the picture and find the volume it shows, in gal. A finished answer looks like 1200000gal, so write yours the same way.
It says 1221.4gal
